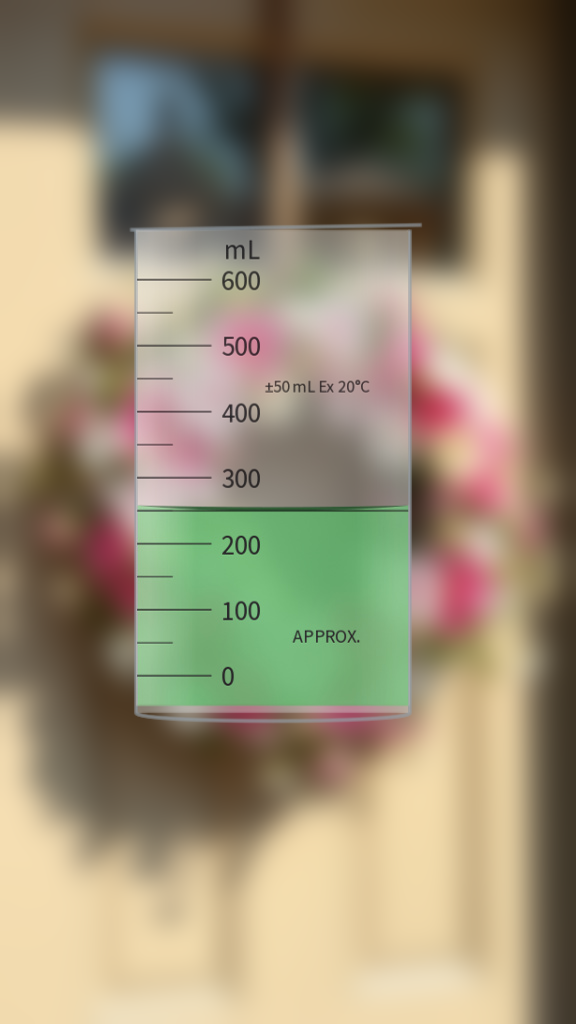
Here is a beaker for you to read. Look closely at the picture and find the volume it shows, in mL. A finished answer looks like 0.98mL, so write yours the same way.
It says 250mL
